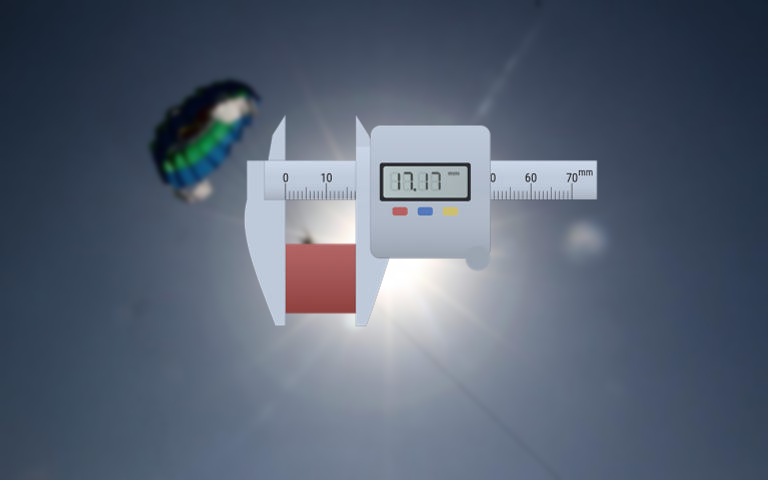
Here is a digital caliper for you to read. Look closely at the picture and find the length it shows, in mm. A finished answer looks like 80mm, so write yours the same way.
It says 17.17mm
